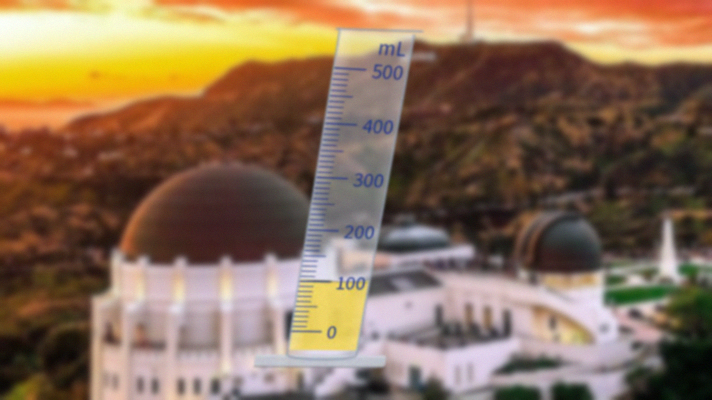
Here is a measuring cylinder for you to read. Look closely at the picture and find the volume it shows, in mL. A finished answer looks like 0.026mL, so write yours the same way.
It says 100mL
